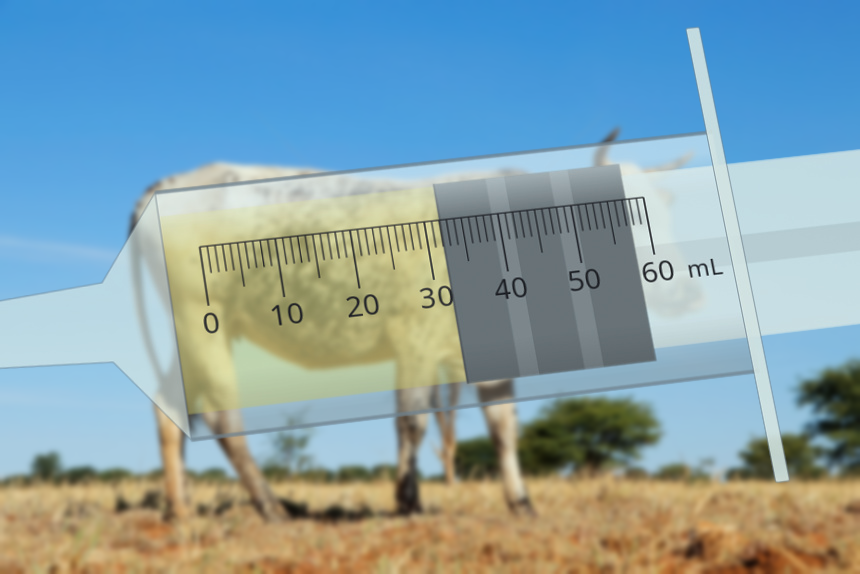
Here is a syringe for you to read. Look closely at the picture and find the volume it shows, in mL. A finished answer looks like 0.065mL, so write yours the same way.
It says 32mL
